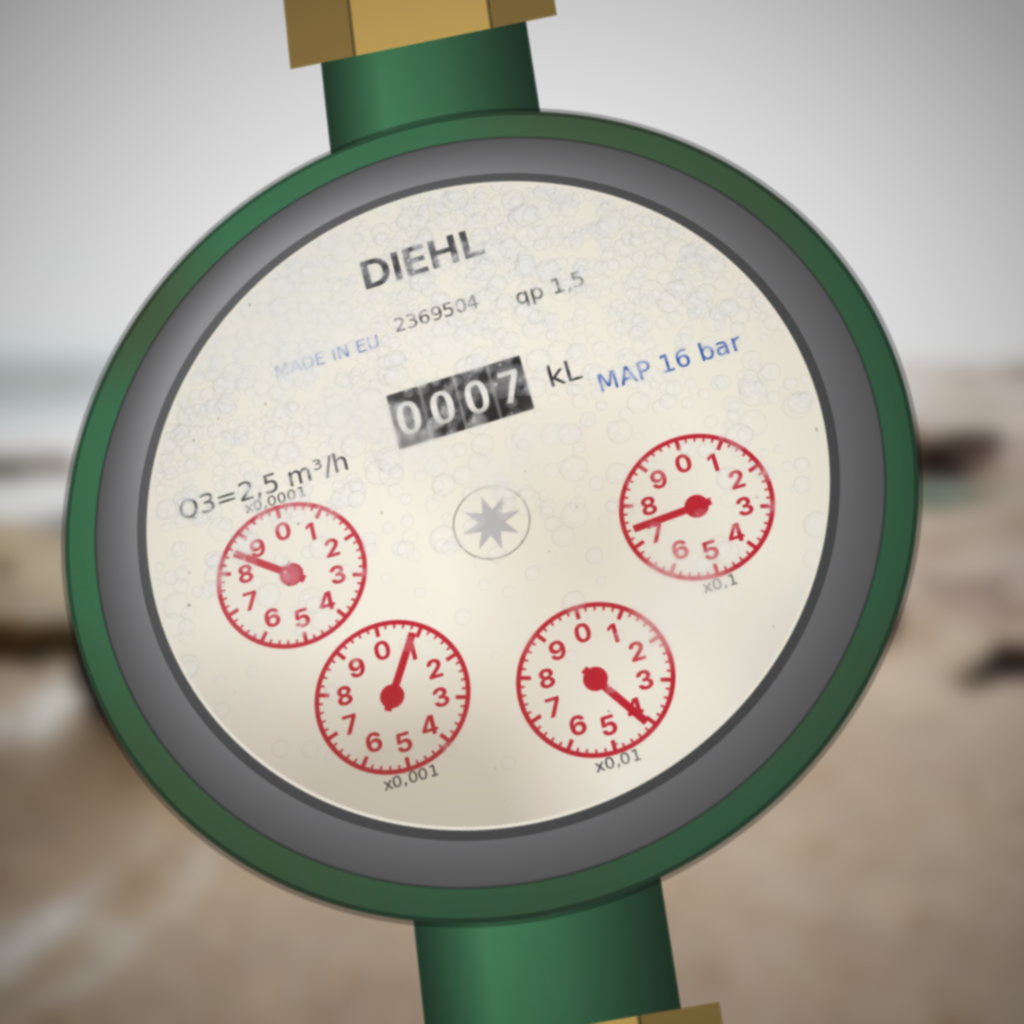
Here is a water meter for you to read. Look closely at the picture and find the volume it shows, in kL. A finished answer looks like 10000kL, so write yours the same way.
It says 7.7408kL
